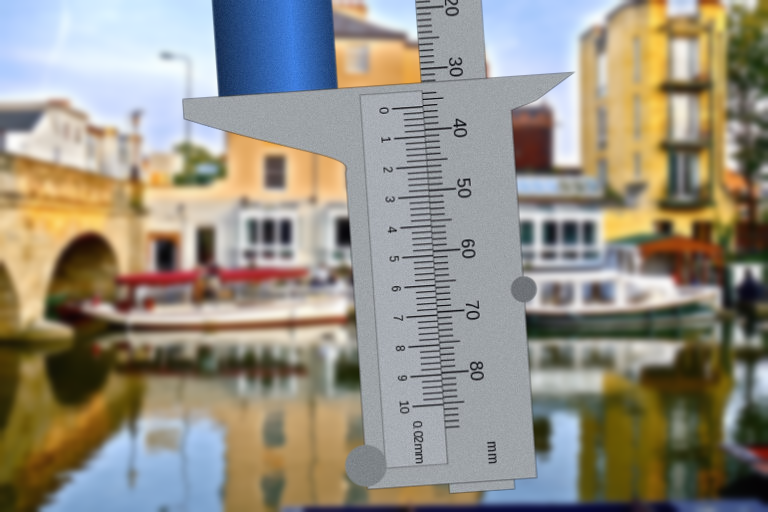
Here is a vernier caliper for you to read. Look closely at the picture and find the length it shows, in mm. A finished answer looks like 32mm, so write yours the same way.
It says 36.2mm
